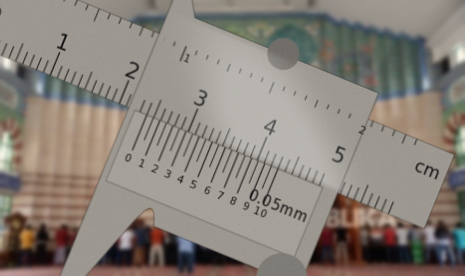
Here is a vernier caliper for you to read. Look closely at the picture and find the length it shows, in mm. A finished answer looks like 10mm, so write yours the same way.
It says 24.0mm
